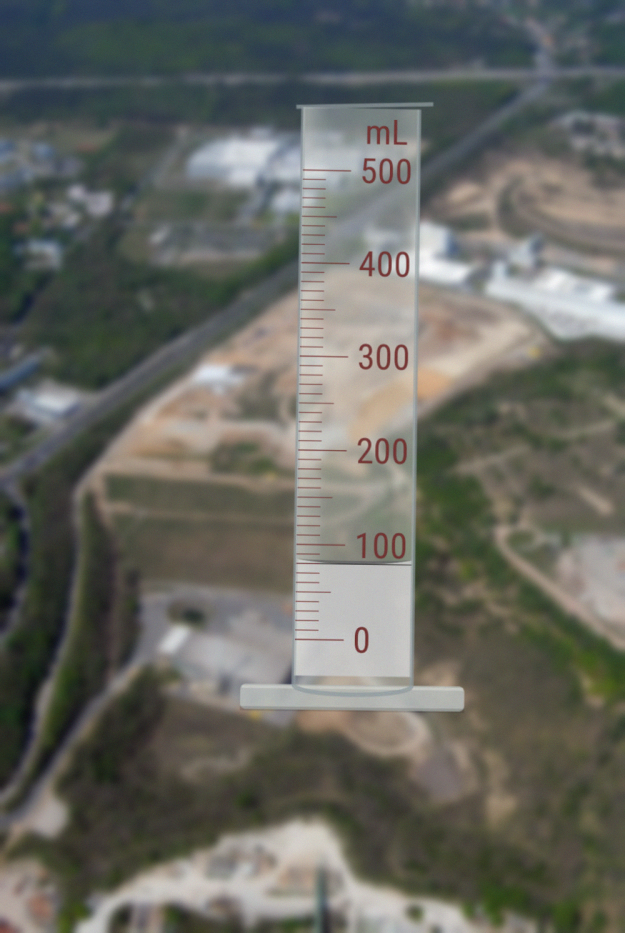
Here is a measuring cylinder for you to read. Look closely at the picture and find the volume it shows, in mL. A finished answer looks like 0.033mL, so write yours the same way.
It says 80mL
